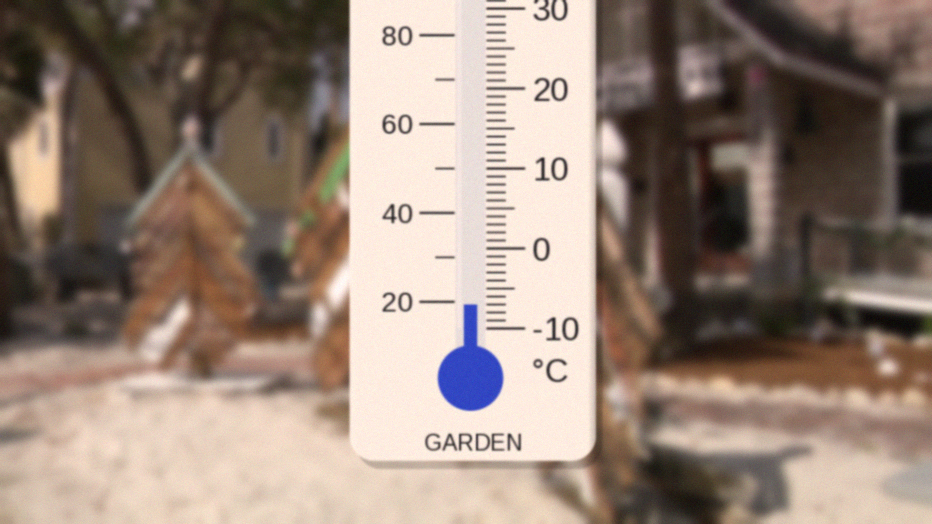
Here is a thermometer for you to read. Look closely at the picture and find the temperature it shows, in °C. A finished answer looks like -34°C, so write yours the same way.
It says -7°C
